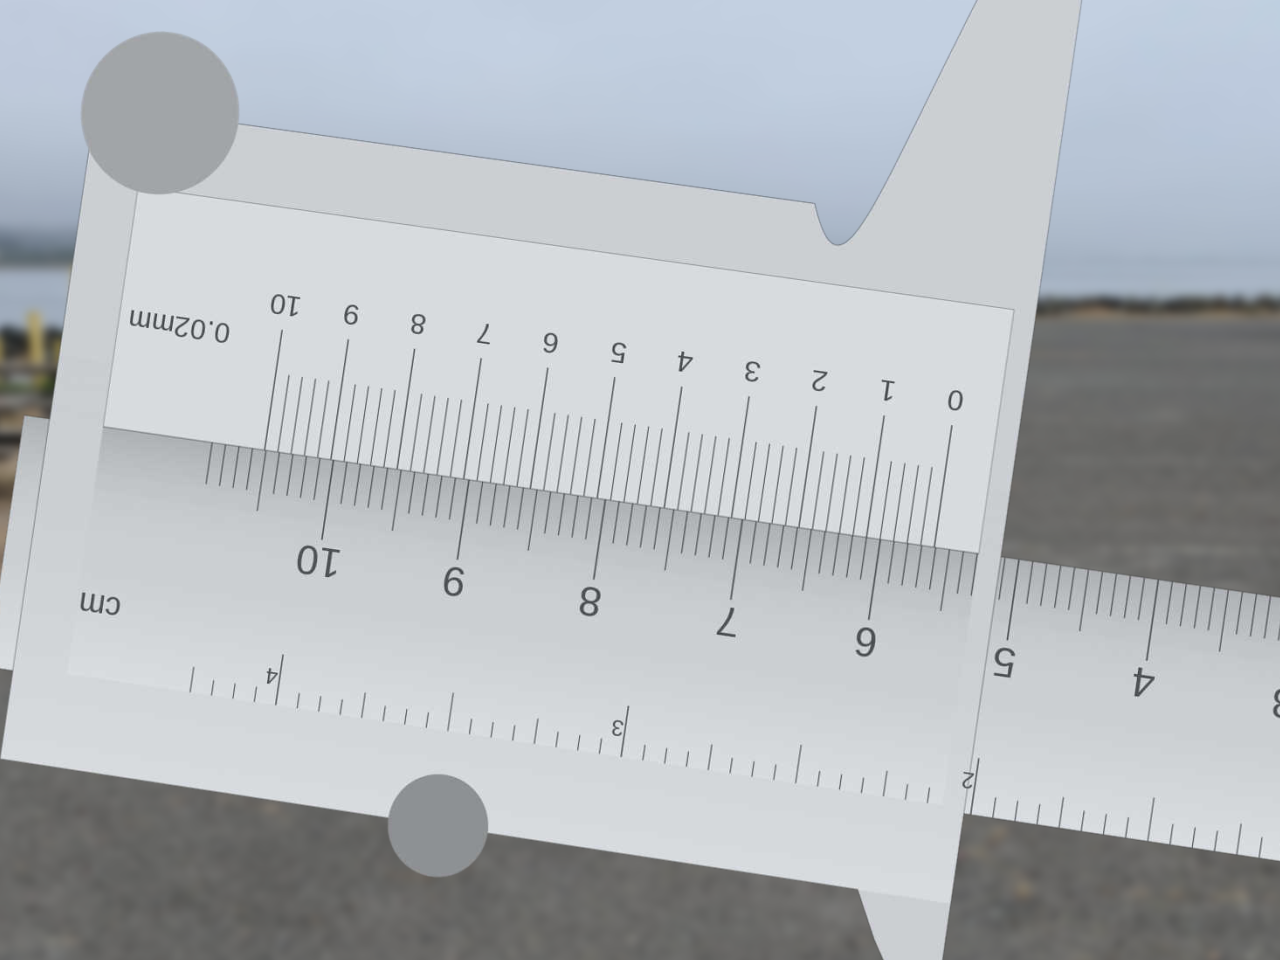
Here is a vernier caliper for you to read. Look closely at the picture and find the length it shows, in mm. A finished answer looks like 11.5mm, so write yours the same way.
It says 56.1mm
